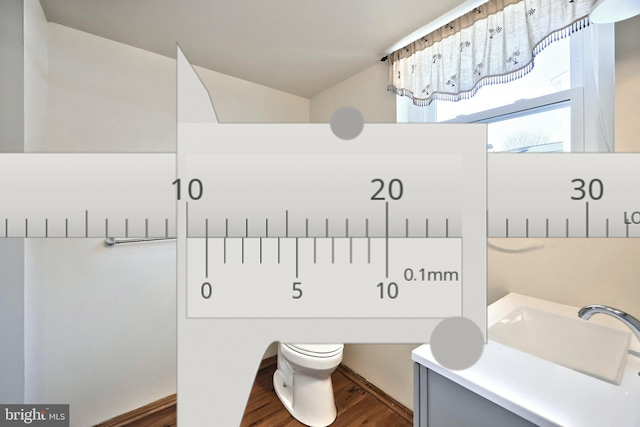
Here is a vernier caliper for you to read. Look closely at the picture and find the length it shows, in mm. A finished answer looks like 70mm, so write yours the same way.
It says 11.0mm
